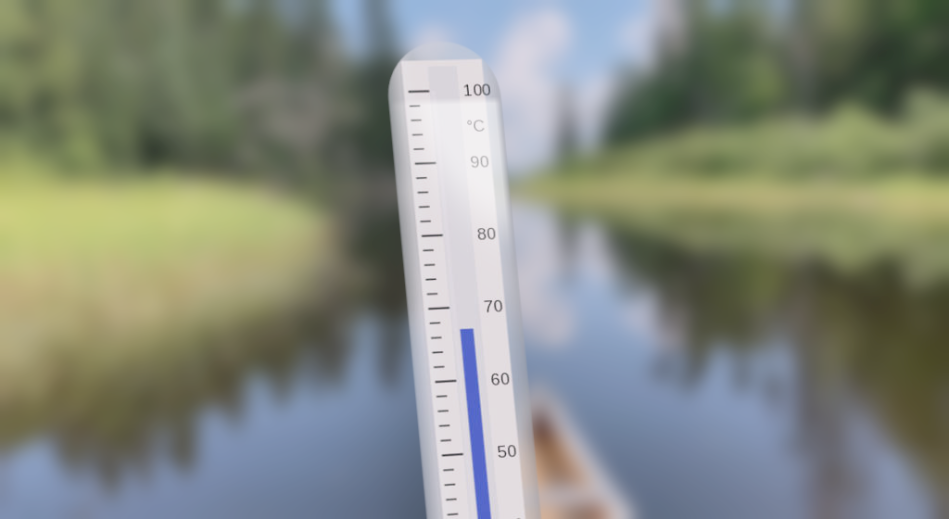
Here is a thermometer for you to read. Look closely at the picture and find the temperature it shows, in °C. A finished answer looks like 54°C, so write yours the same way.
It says 67°C
